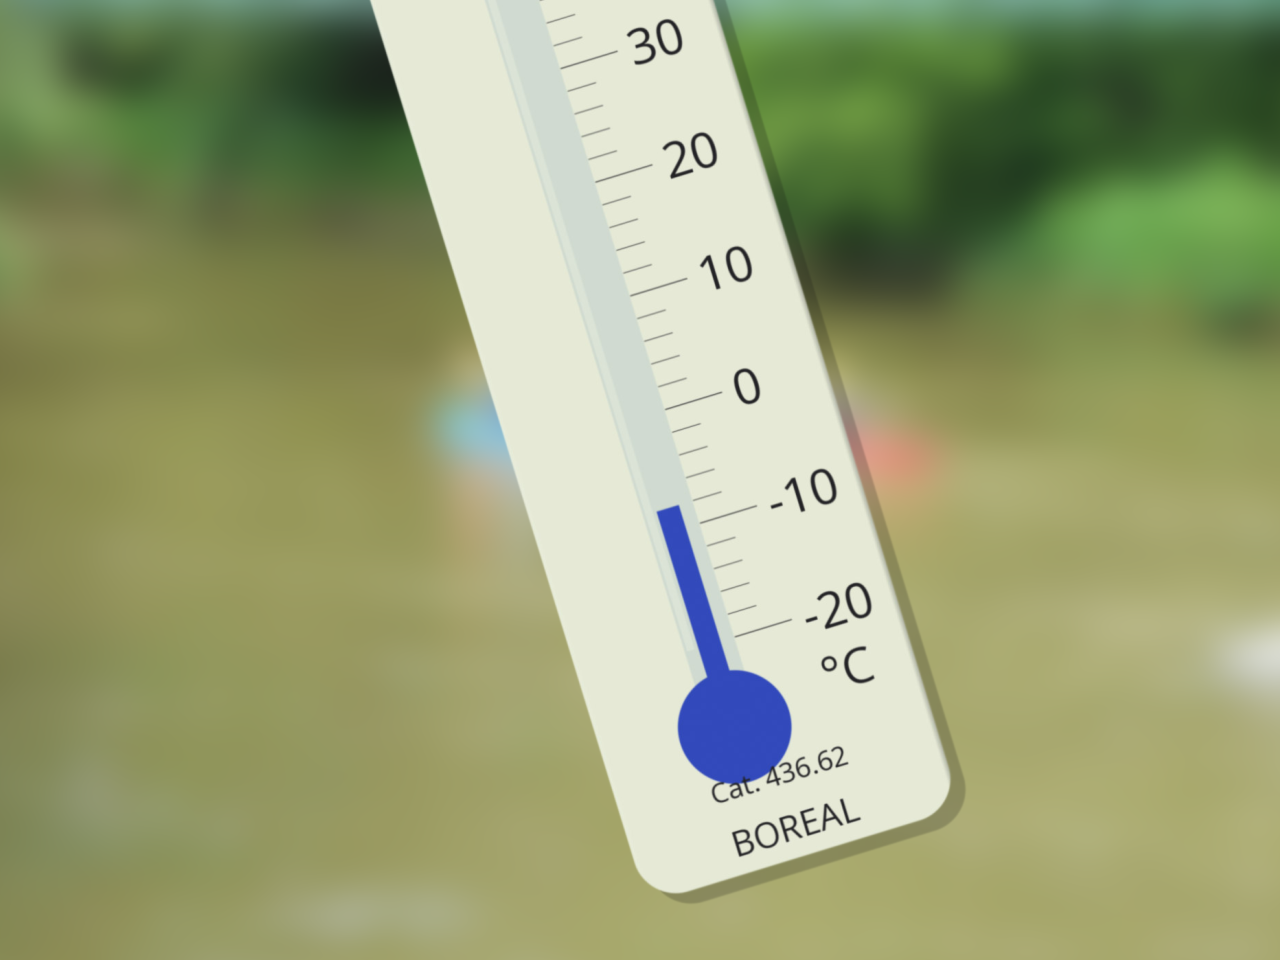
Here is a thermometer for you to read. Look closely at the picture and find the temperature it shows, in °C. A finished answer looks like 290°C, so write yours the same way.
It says -8°C
